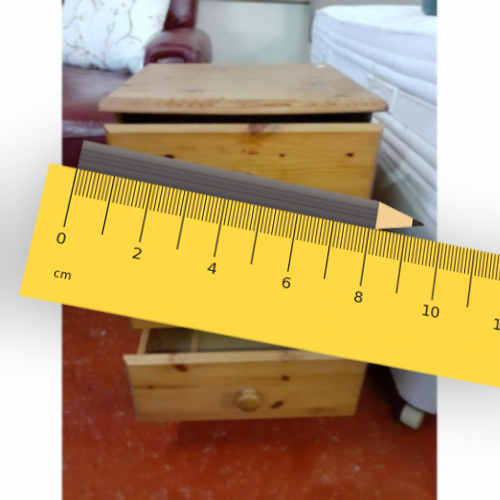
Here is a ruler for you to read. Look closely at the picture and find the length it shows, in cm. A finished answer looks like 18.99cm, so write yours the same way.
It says 9.5cm
